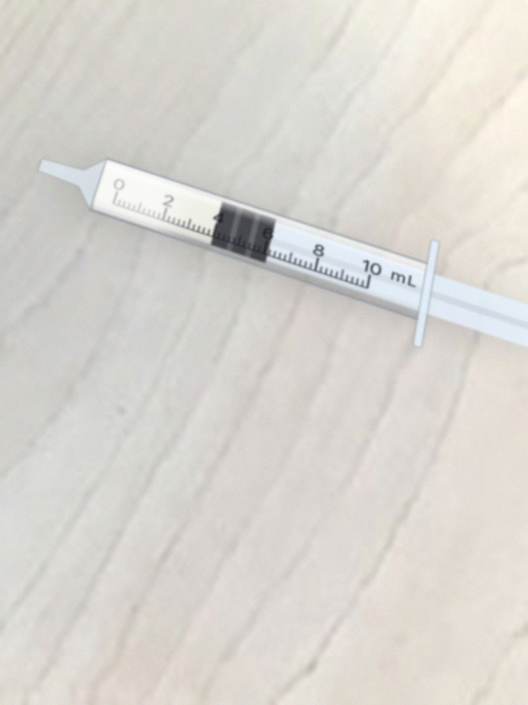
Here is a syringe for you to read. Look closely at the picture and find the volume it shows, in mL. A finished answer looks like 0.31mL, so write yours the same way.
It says 4mL
